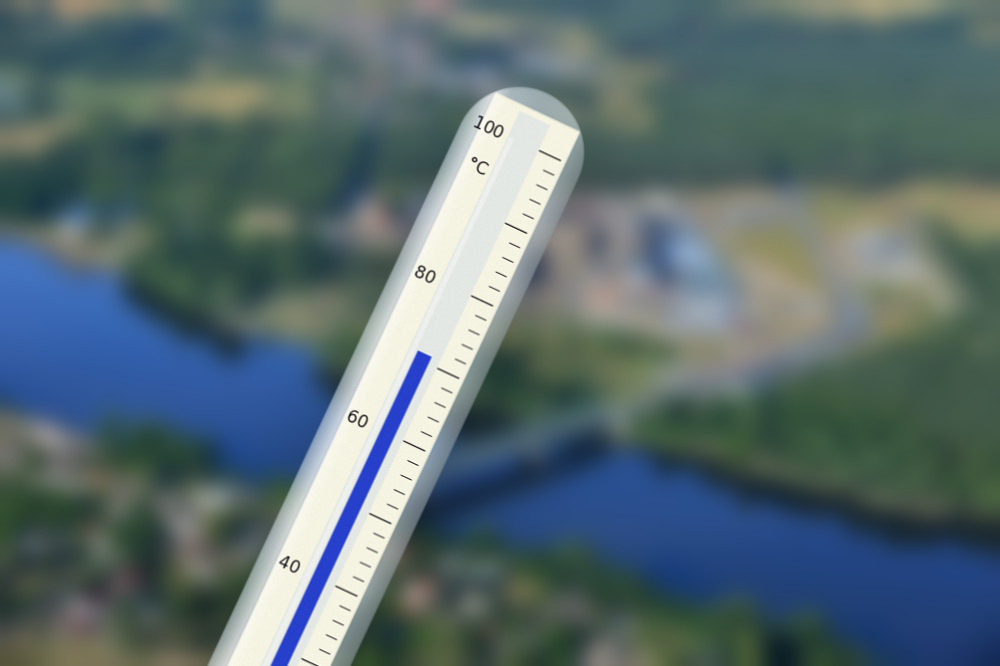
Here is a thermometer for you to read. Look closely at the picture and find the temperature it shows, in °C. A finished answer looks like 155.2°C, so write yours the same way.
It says 71°C
